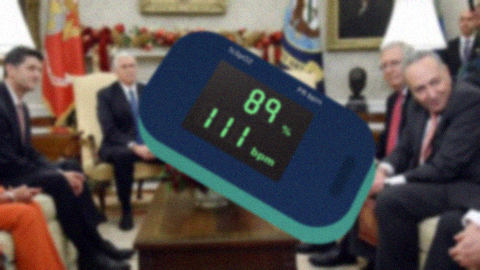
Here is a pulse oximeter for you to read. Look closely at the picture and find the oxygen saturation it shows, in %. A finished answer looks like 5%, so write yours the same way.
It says 89%
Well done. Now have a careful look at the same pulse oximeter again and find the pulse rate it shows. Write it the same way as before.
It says 111bpm
